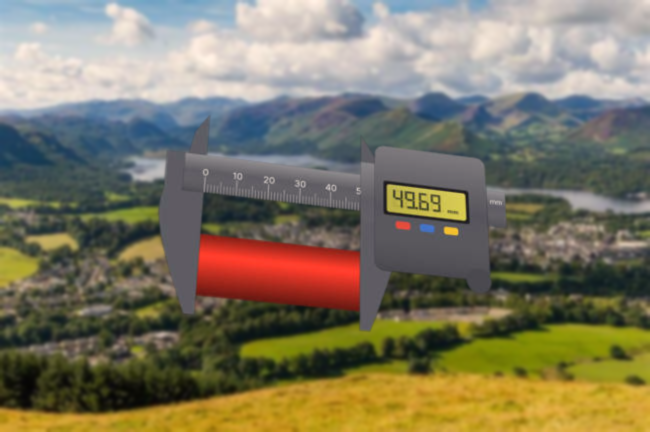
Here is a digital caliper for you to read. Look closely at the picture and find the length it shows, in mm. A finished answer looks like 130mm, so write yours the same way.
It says 49.69mm
